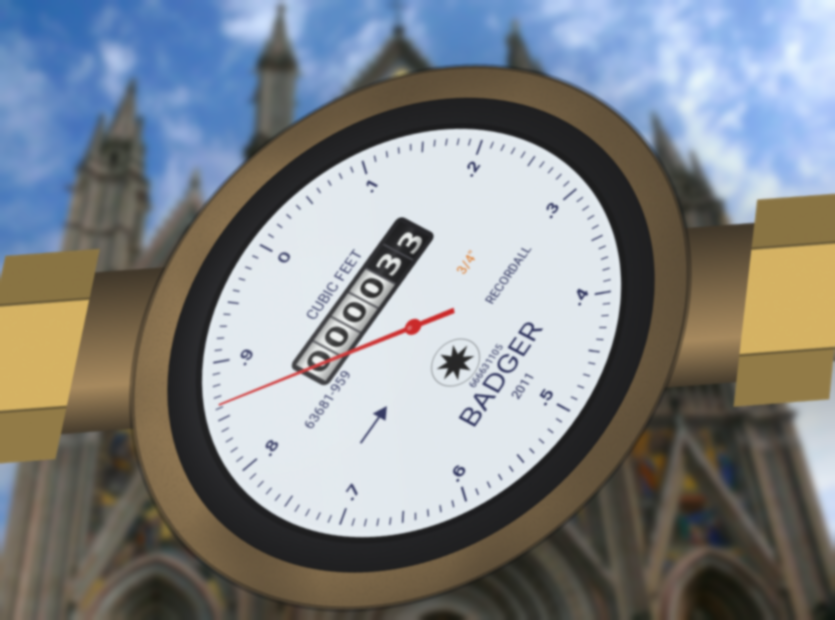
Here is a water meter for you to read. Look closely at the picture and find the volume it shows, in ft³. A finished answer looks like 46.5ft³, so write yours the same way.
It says 32.86ft³
